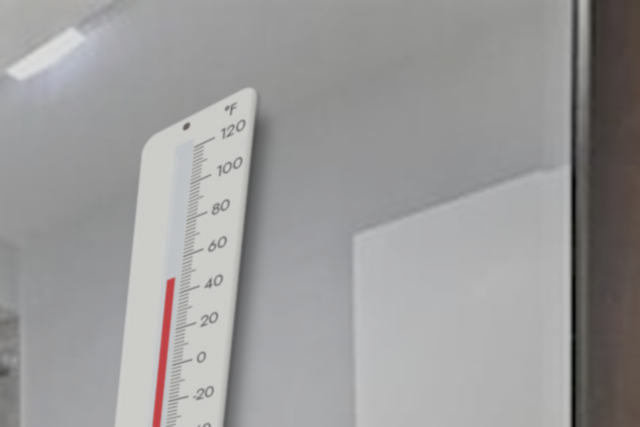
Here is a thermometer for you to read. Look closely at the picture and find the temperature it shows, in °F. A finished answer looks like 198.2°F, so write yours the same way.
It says 50°F
